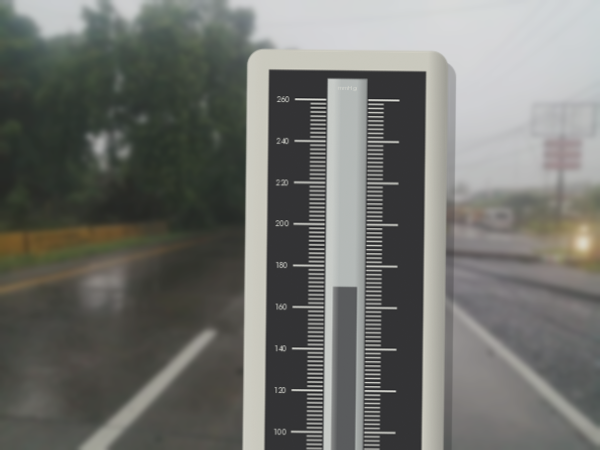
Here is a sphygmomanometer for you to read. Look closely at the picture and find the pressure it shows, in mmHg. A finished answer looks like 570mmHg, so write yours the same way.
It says 170mmHg
